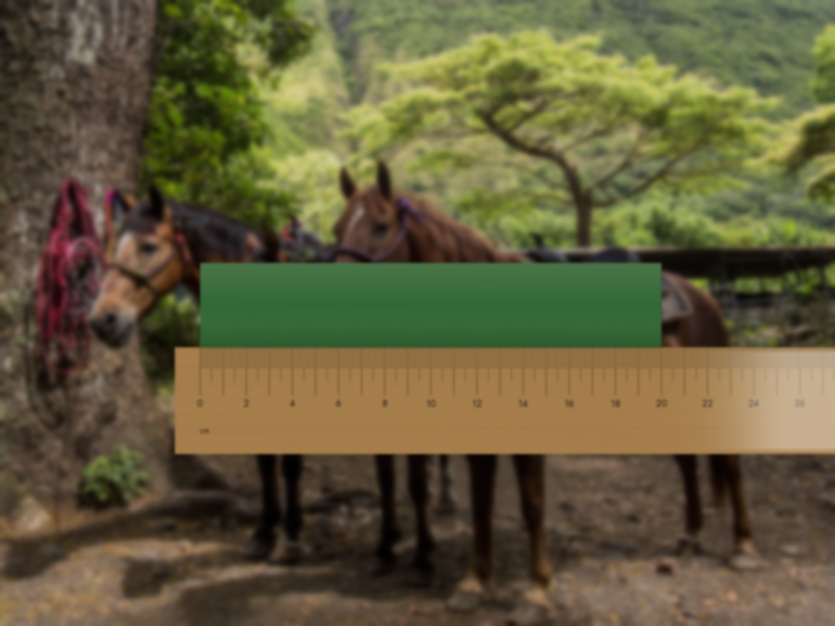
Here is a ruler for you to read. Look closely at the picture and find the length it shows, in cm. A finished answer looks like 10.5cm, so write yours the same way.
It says 20cm
